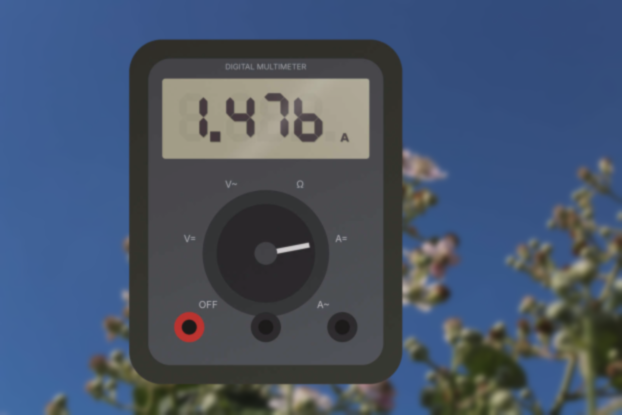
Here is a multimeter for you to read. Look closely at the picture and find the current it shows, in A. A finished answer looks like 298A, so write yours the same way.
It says 1.476A
